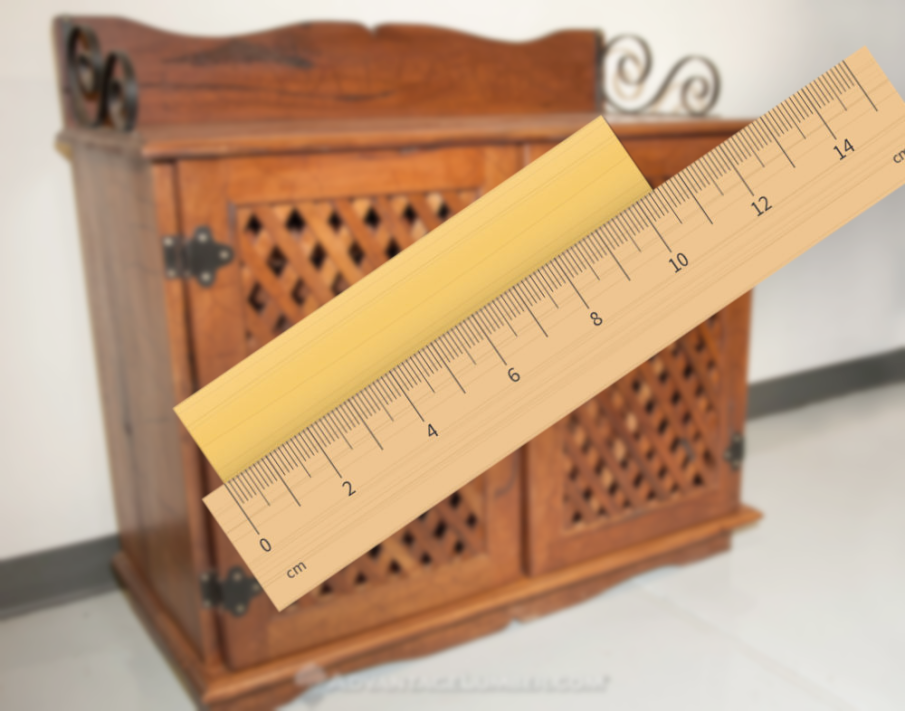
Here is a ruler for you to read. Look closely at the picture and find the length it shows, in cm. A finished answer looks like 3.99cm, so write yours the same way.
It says 10.4cm
